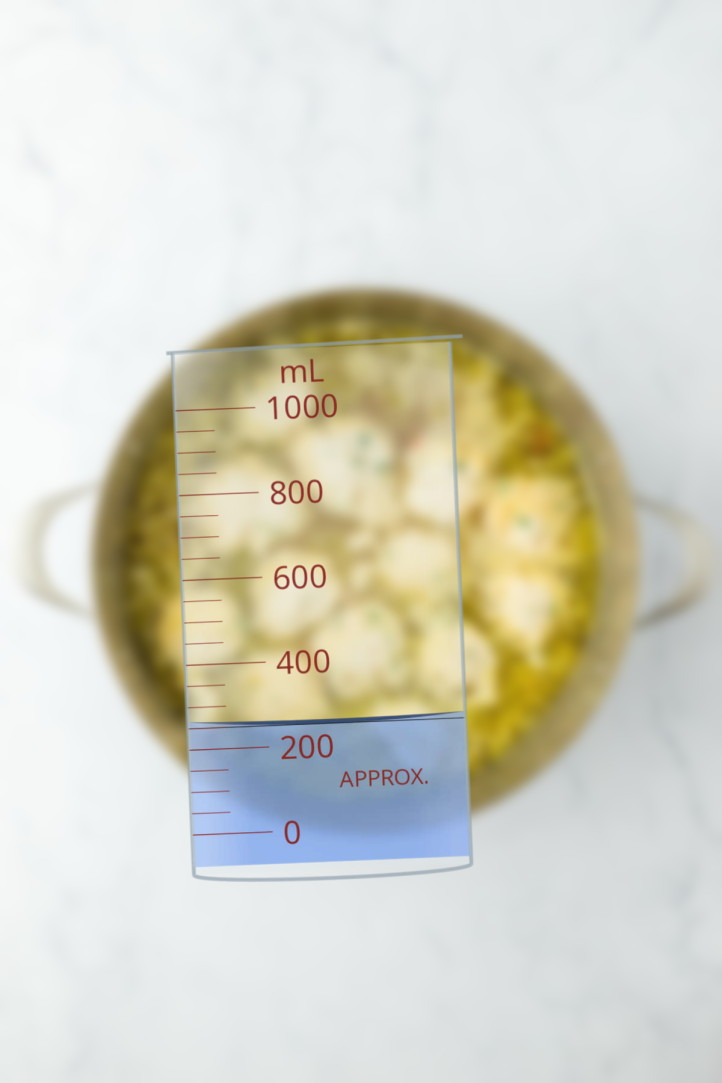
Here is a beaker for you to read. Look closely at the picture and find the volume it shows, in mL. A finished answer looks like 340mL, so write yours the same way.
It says 250mL
